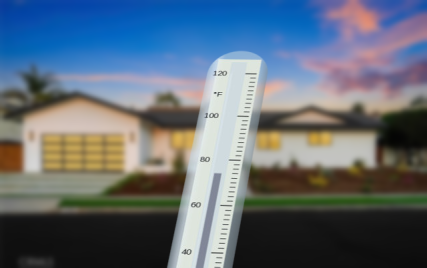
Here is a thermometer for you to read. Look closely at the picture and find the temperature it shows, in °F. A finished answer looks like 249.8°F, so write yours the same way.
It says 74°F
